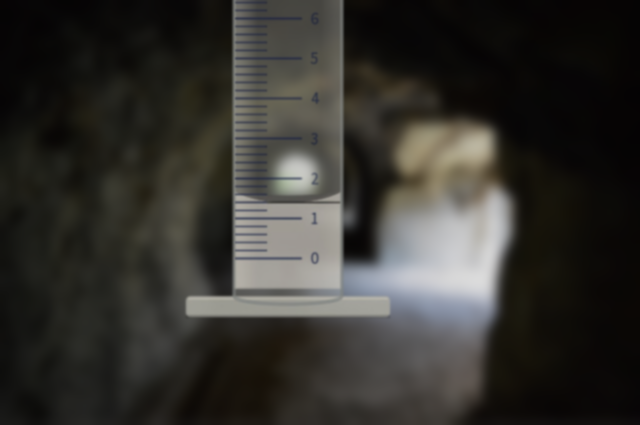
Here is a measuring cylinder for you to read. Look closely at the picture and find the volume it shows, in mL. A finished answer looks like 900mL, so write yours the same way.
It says 1.4mL
